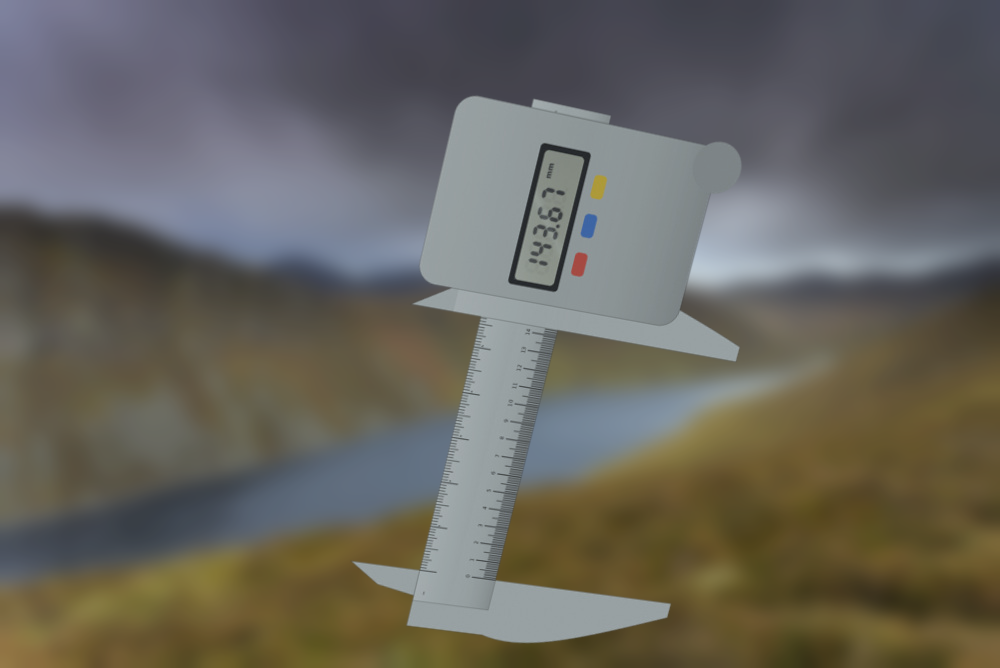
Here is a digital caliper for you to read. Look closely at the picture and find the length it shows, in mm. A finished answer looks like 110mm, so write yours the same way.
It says 143.67mm
